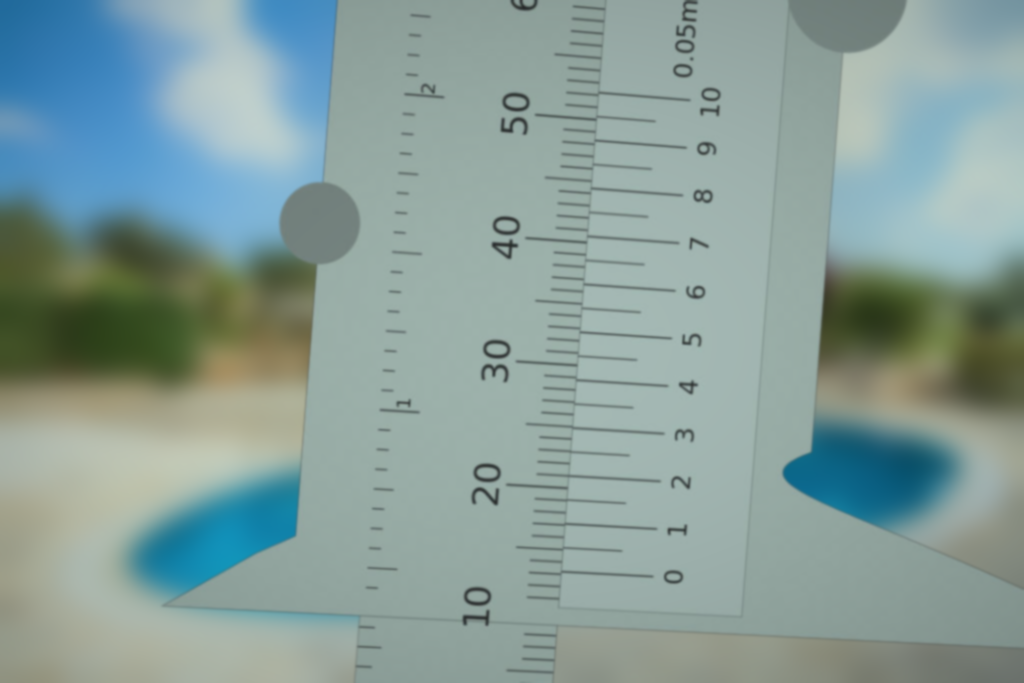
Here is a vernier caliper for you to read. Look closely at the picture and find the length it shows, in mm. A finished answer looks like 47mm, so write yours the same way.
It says 13.2mm
